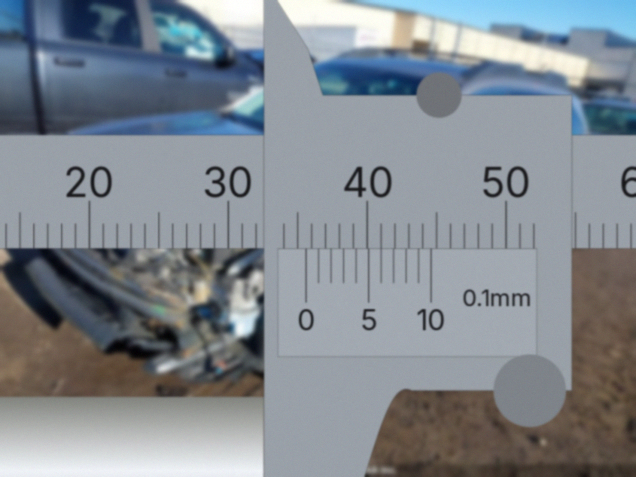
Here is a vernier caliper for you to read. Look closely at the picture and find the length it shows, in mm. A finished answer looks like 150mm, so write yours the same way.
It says 35.6mm
